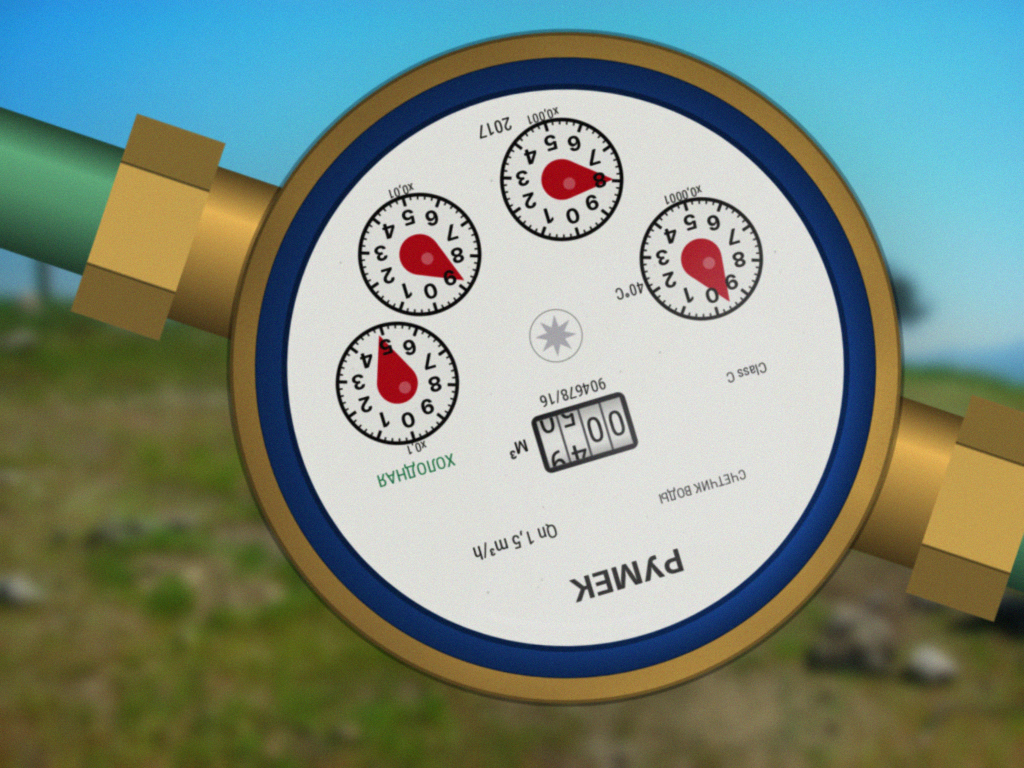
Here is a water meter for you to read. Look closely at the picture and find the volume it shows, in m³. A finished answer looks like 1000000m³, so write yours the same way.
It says 49.4879m³
